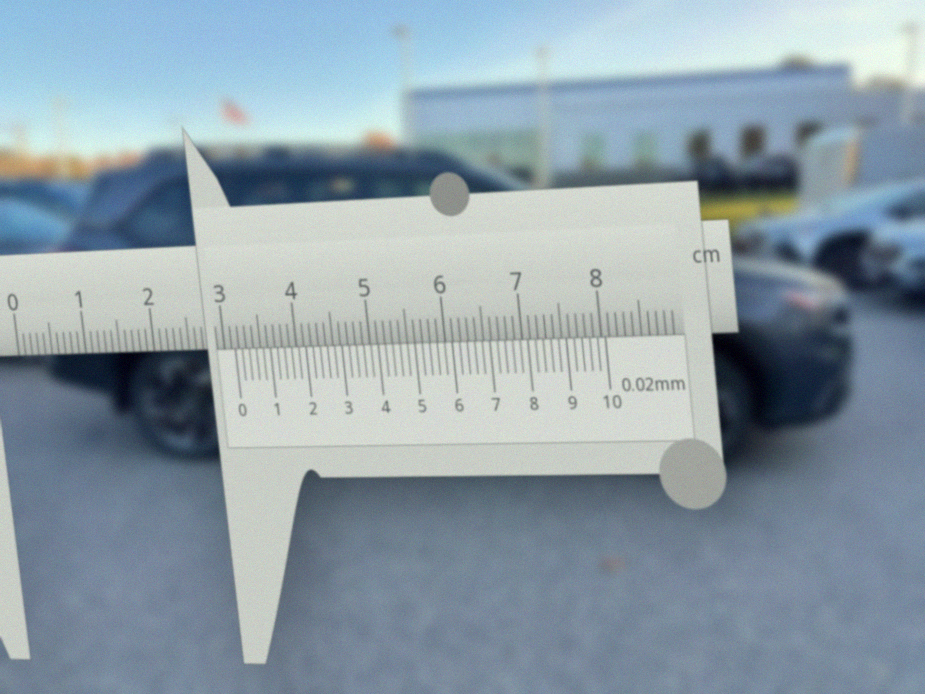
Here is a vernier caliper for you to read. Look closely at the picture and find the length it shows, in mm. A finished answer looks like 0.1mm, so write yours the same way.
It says 31.5mm
